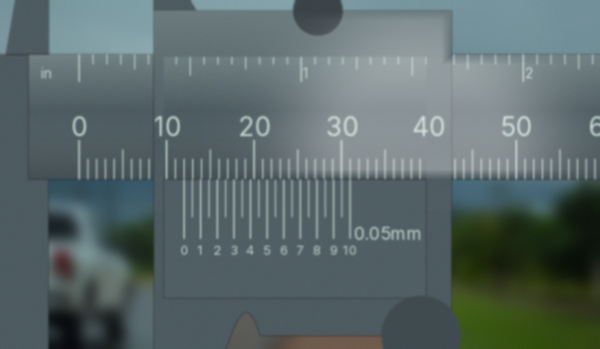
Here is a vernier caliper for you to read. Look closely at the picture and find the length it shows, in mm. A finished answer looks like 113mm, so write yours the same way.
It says 12.0mm
